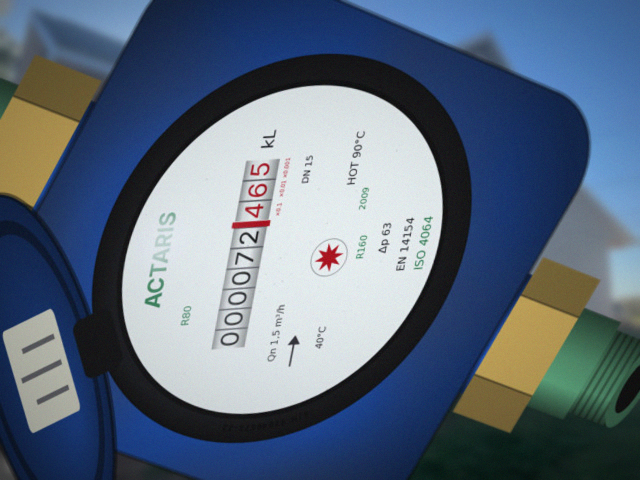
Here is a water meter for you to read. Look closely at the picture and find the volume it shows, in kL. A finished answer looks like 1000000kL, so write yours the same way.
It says 72.465kL
